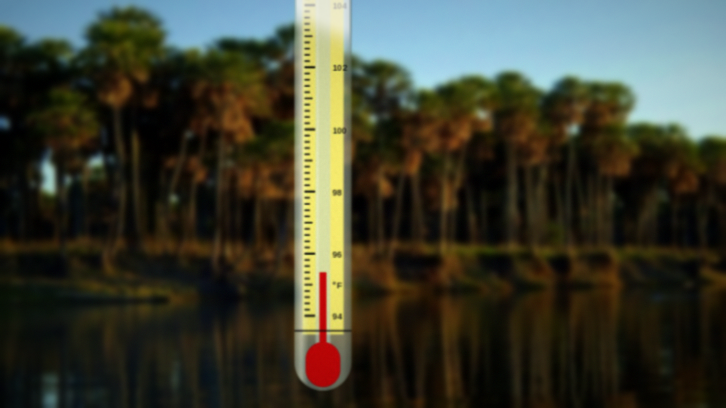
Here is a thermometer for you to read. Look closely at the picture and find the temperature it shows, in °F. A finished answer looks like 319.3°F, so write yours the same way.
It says 95.4°F
